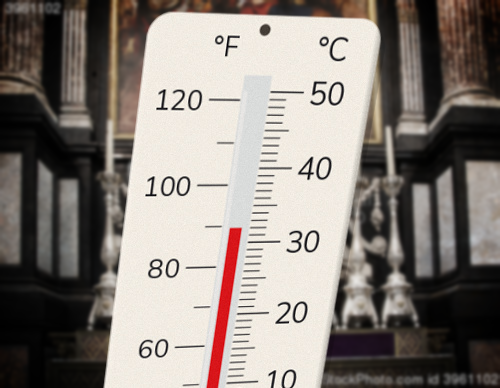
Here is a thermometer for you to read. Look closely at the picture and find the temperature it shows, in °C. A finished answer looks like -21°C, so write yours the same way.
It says 32°C
